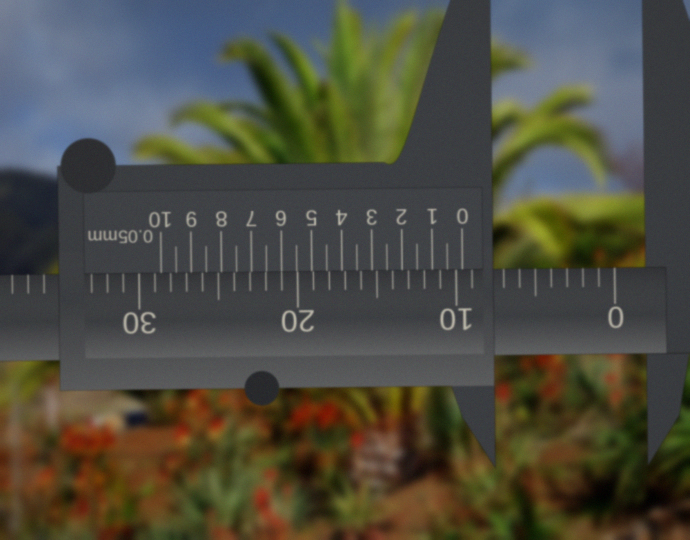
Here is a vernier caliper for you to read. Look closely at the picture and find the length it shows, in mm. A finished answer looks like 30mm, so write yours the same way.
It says 9.6mm
